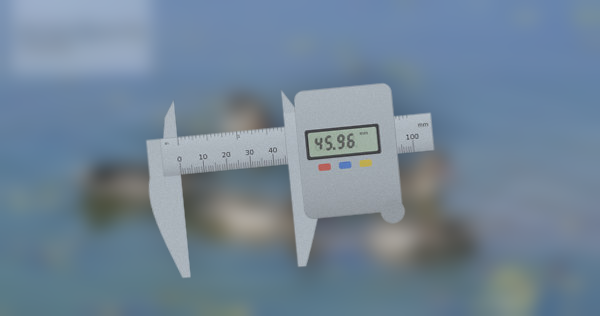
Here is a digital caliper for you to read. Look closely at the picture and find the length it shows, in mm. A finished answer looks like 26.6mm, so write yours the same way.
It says 45.96mm
